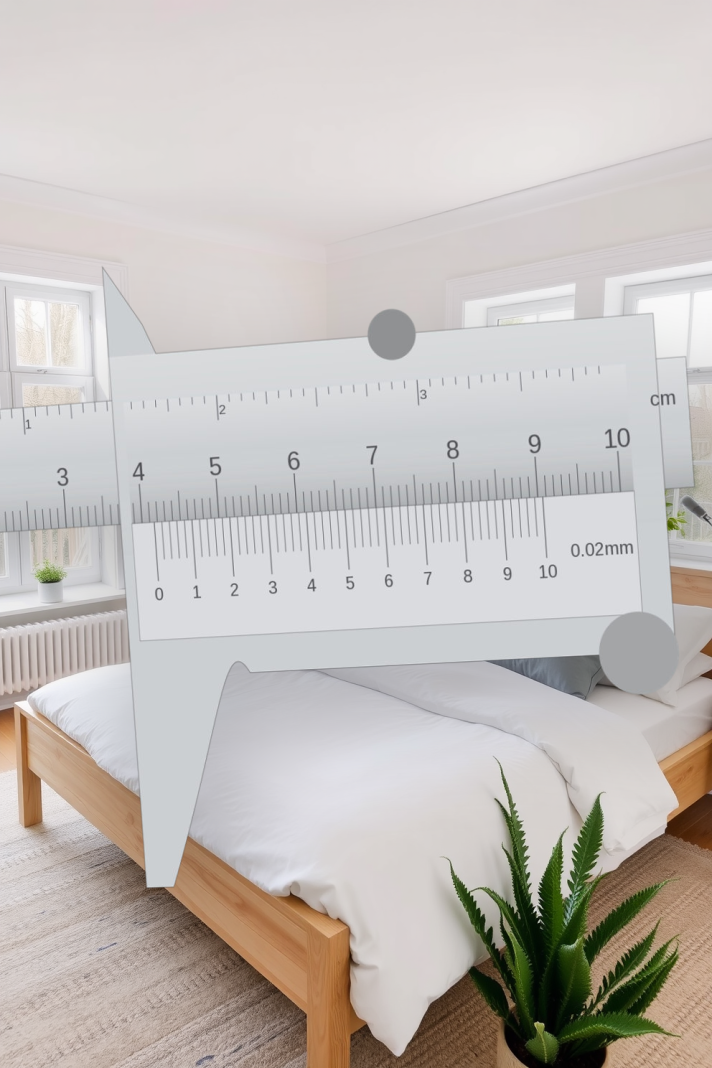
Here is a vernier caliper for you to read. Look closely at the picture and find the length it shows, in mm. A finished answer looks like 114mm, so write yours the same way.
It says 41.6mm
